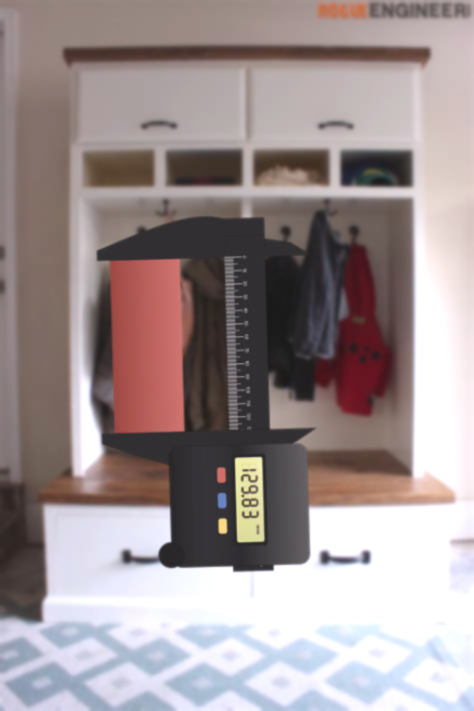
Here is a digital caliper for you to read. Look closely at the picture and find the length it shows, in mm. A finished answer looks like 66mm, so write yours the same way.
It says 129.83mm
